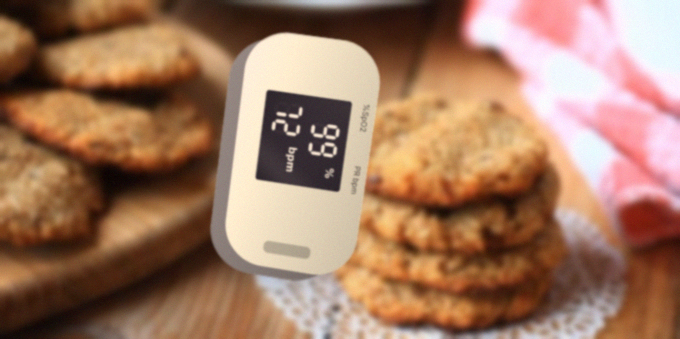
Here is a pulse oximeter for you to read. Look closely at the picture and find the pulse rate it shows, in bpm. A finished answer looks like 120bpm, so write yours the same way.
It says 72bpm
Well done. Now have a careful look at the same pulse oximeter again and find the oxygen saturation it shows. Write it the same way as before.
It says 99%
